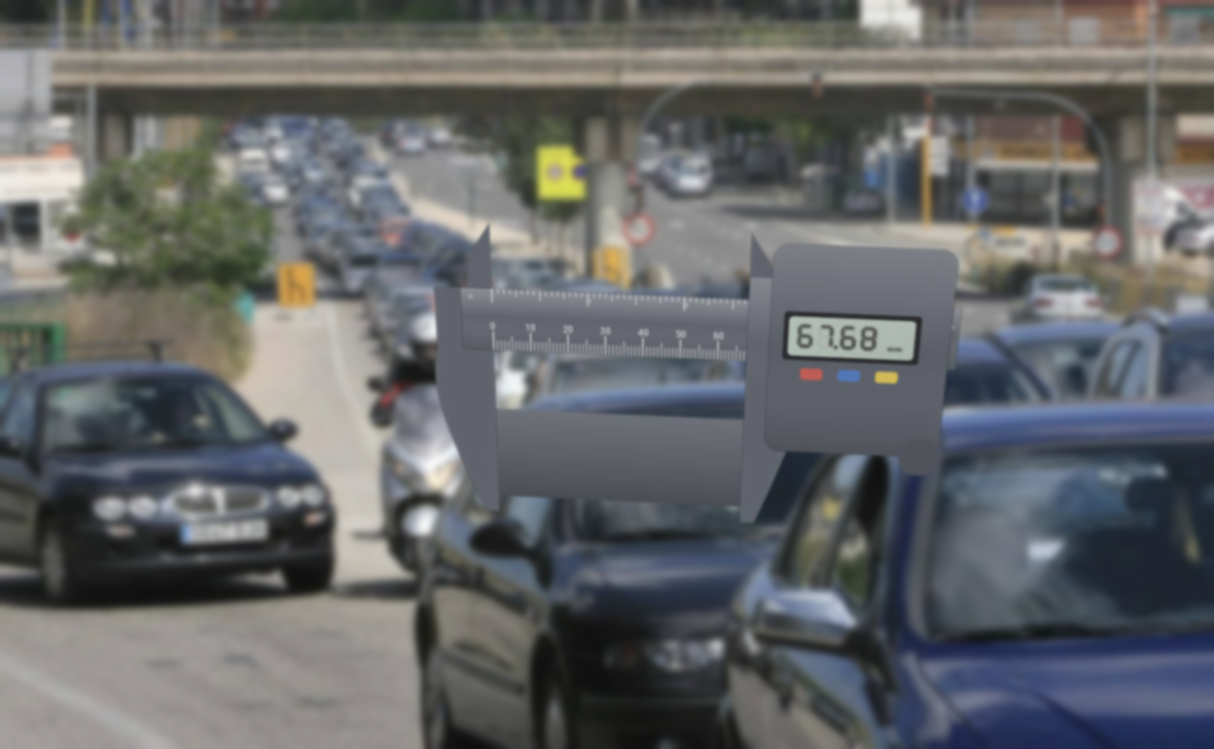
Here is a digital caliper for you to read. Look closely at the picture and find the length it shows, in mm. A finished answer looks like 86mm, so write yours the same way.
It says 67.68mm
